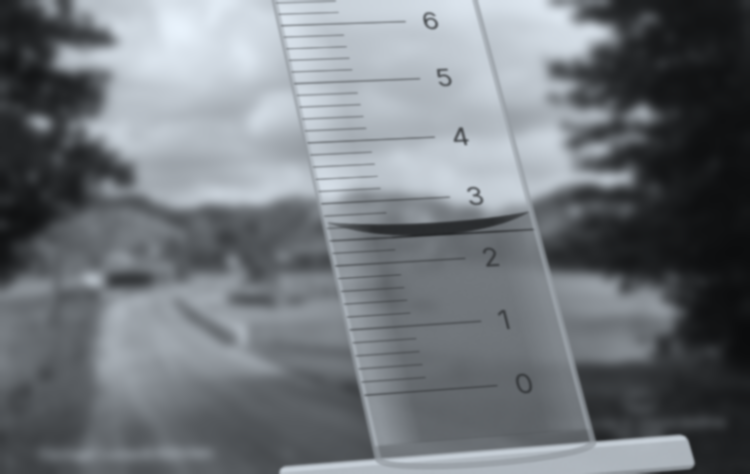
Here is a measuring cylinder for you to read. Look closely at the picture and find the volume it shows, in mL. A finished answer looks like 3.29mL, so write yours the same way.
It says 2.4mL
